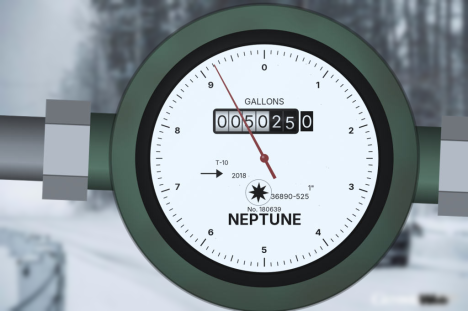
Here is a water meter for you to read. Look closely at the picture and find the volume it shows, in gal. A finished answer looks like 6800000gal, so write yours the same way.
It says 50249.2gal
